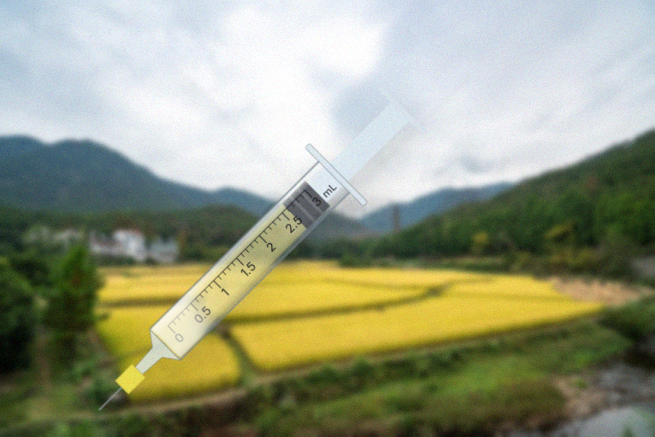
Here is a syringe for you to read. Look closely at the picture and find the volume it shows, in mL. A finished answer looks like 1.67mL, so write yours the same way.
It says 2.6mL
